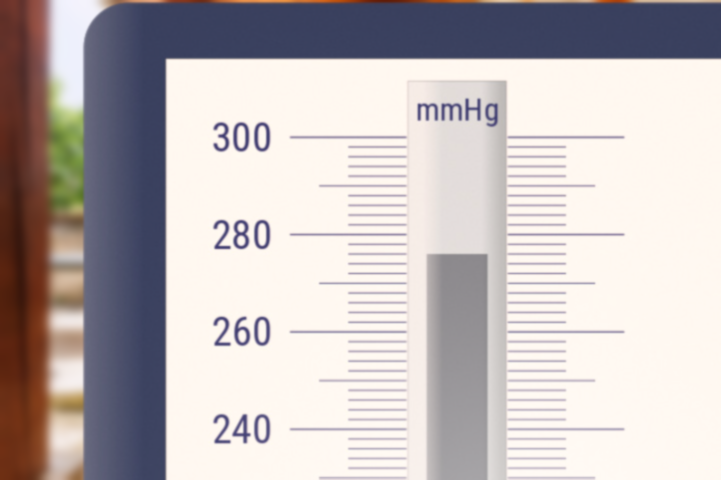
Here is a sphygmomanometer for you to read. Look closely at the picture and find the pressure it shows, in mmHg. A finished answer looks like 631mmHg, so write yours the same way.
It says 276mmHg
